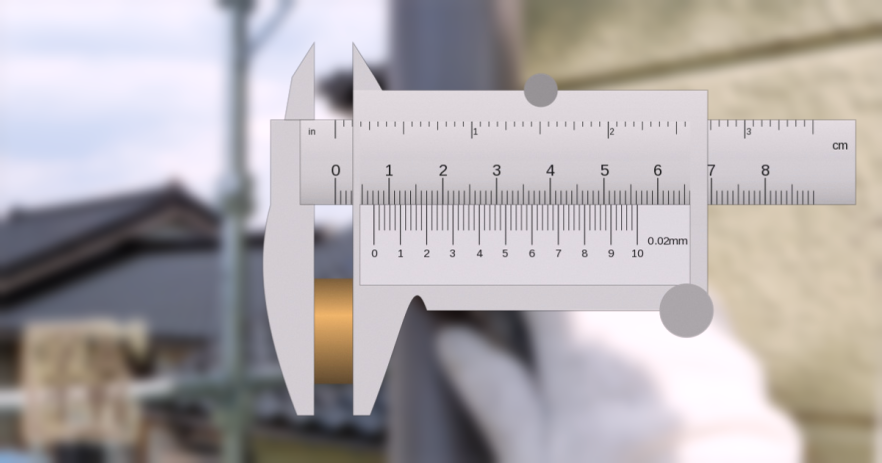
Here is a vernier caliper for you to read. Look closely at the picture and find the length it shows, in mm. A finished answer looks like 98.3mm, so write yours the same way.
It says 7.2mm
